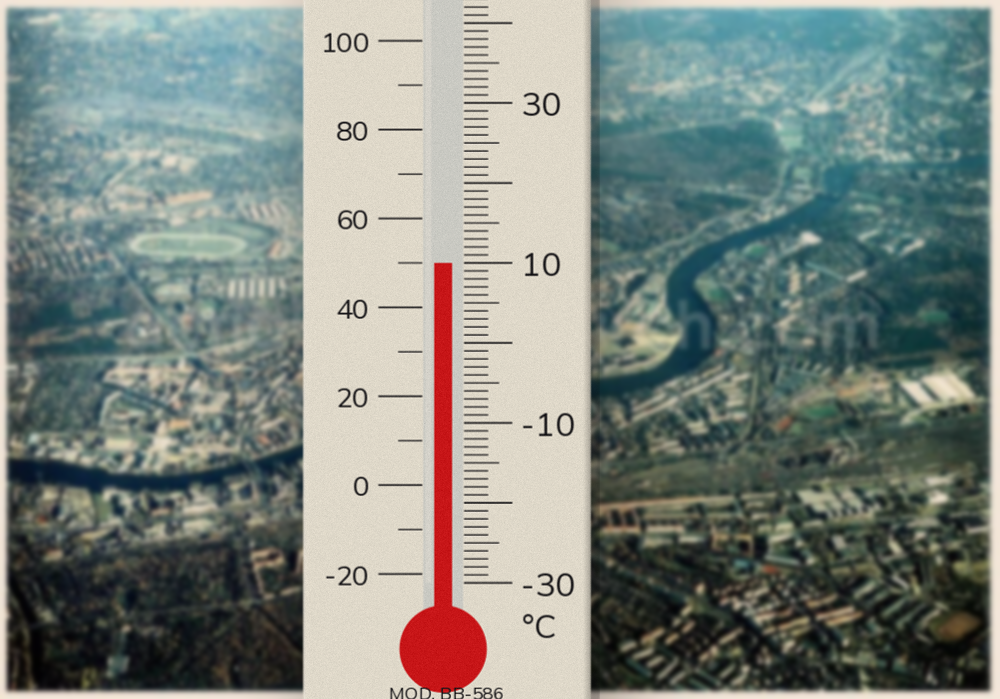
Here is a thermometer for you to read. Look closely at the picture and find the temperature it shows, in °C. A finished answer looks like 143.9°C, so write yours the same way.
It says 10°C
